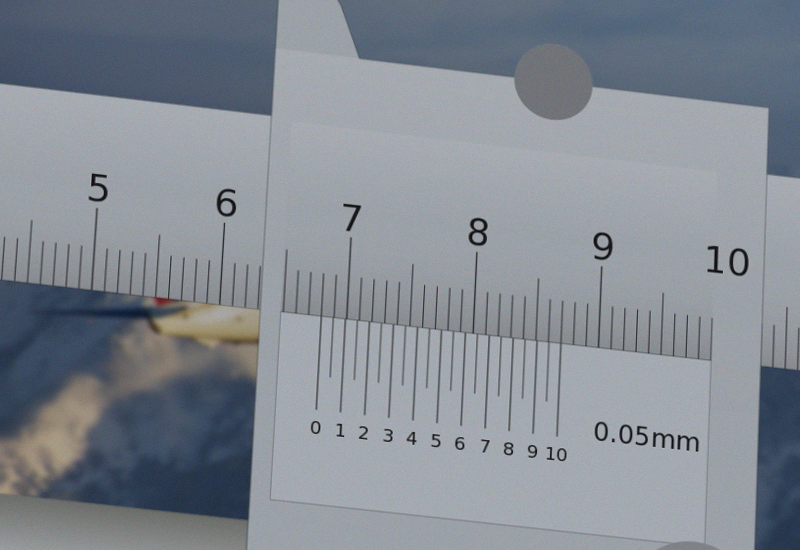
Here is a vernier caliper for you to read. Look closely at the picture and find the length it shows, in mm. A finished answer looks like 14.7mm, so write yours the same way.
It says 68.0mm
